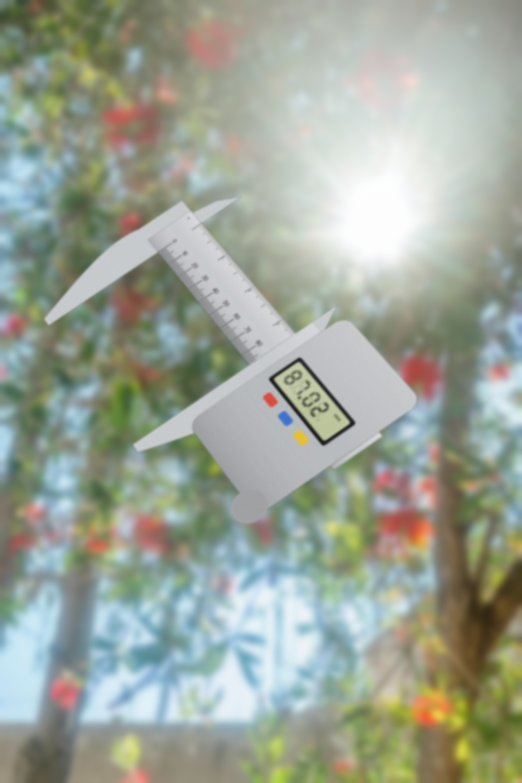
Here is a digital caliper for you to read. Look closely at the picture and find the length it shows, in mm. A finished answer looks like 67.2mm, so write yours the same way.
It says 87.02mm
